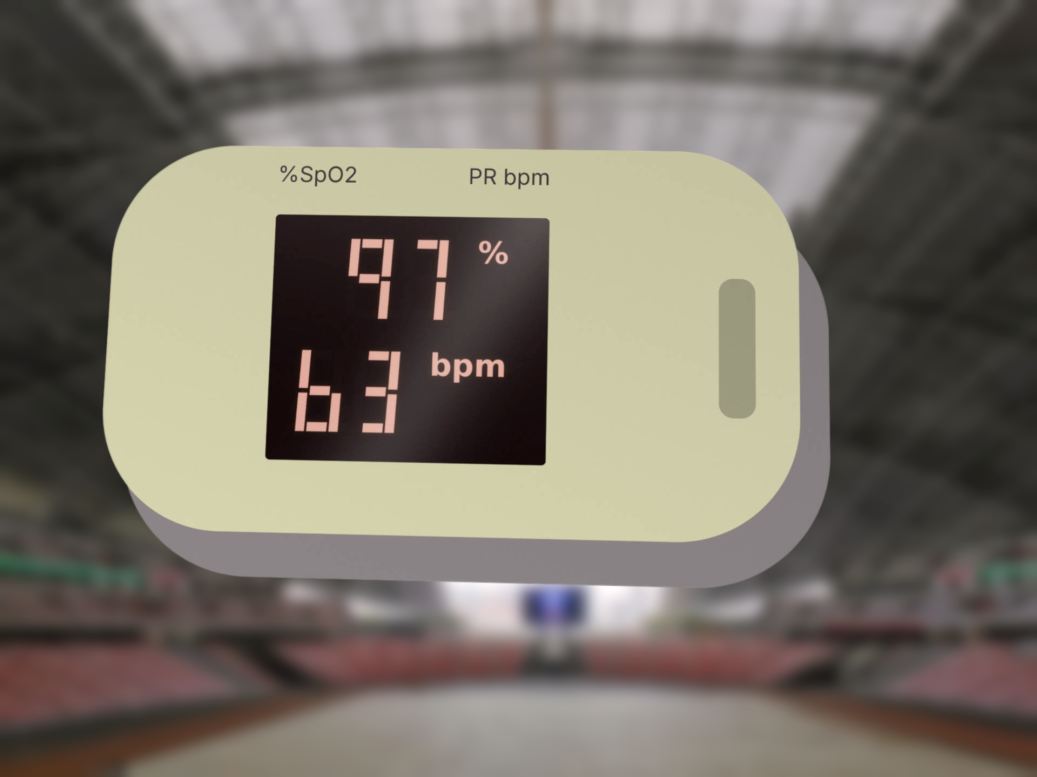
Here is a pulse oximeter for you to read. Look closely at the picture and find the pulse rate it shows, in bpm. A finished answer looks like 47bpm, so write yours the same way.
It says 63bpm
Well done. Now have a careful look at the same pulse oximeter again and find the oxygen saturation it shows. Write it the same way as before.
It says 97%
